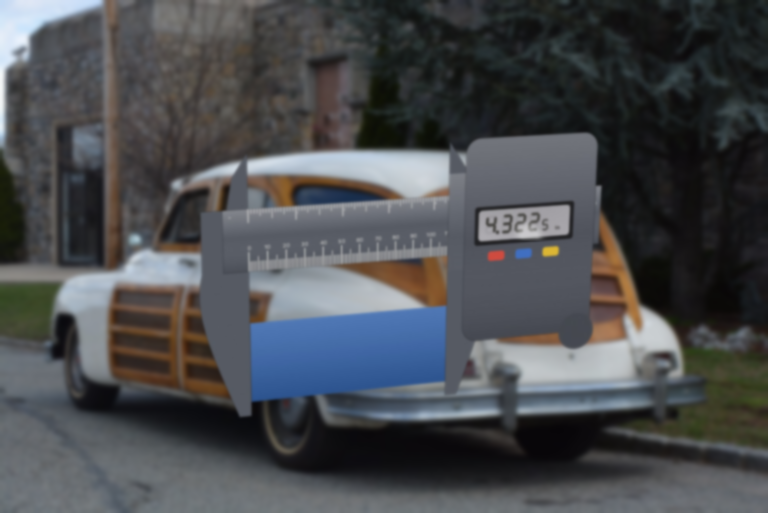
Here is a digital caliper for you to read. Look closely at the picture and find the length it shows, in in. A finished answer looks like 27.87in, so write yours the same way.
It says 4.3225in
